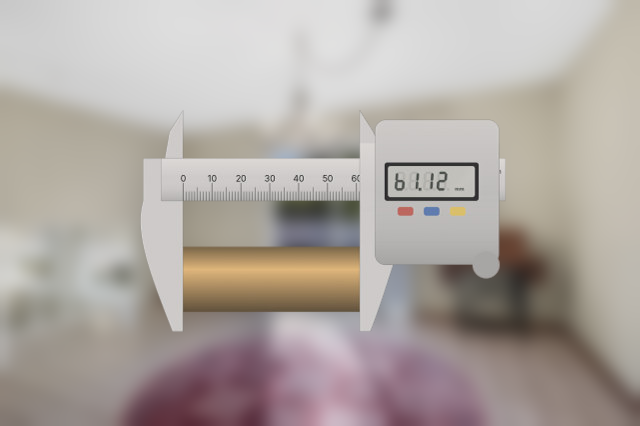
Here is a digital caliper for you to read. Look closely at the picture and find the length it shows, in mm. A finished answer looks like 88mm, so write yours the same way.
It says 61.12mm
